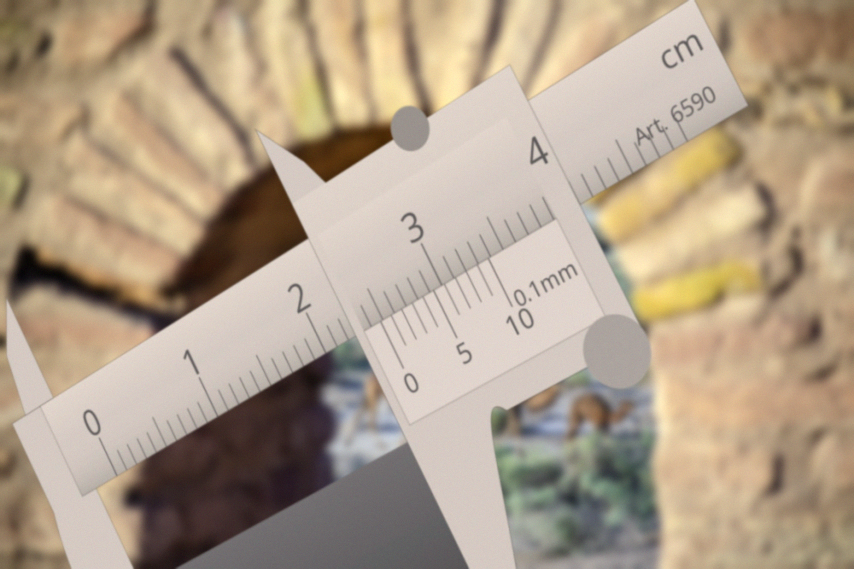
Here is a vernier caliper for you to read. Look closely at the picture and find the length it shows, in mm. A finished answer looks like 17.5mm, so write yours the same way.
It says 24.8mm
